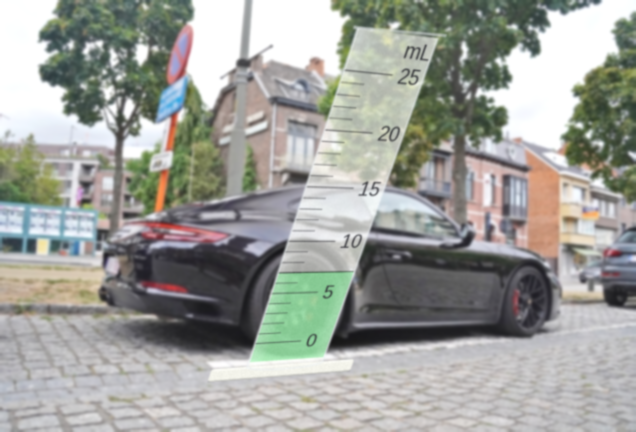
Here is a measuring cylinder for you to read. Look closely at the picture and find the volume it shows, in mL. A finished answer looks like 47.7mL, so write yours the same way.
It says 7mL
